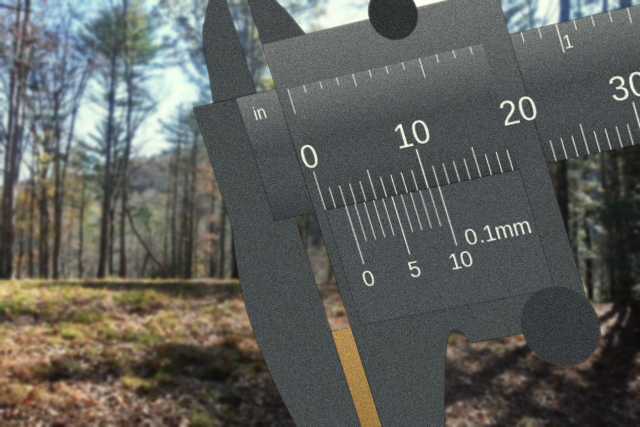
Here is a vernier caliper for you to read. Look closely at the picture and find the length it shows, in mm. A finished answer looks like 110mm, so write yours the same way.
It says 2.0mm
